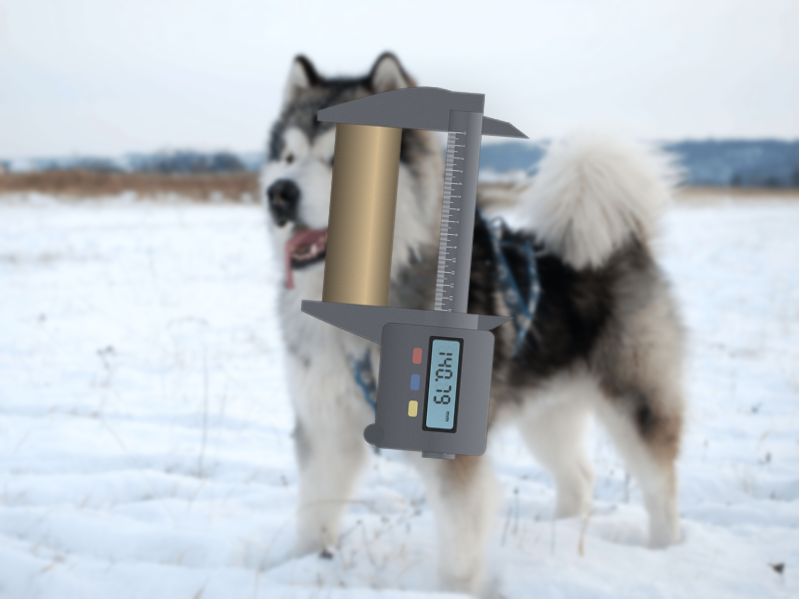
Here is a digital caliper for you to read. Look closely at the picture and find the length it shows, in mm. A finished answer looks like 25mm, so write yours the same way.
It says 140.79mm
